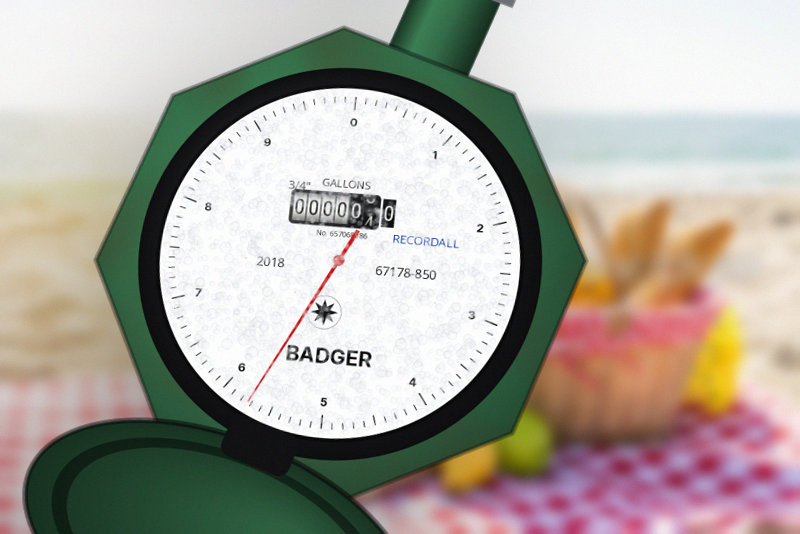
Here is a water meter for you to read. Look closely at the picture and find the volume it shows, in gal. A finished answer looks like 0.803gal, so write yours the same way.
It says 35.7gal
